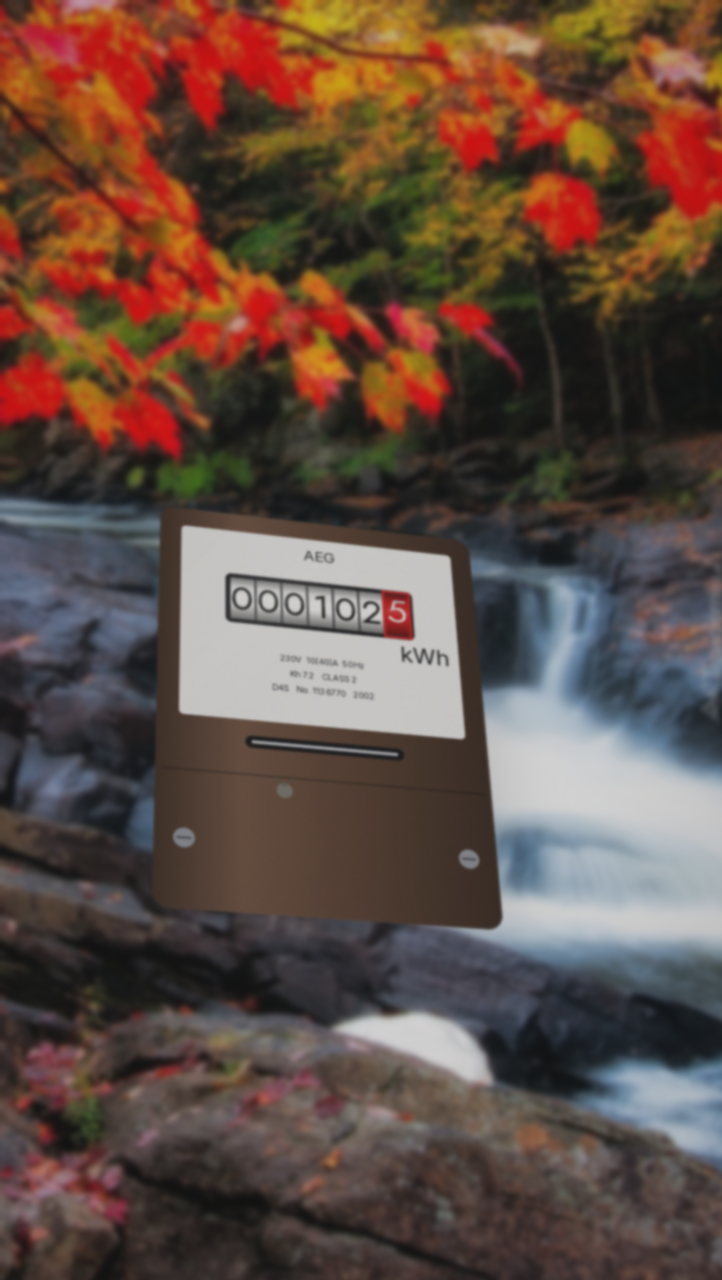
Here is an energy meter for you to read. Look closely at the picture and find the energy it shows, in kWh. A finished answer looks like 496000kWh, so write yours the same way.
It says 102.5kWh
